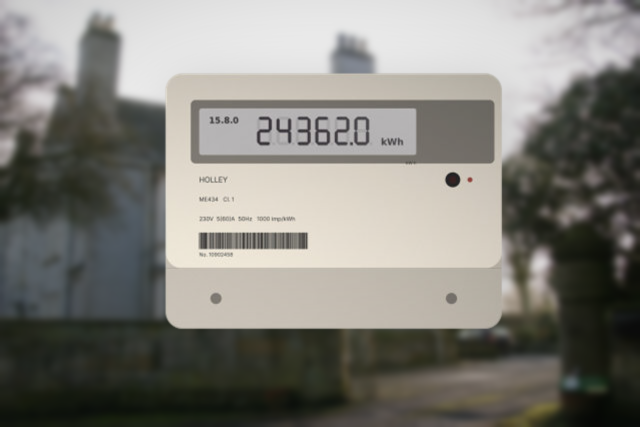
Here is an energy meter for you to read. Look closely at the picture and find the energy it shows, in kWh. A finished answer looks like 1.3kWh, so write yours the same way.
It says 24362.0kWh
